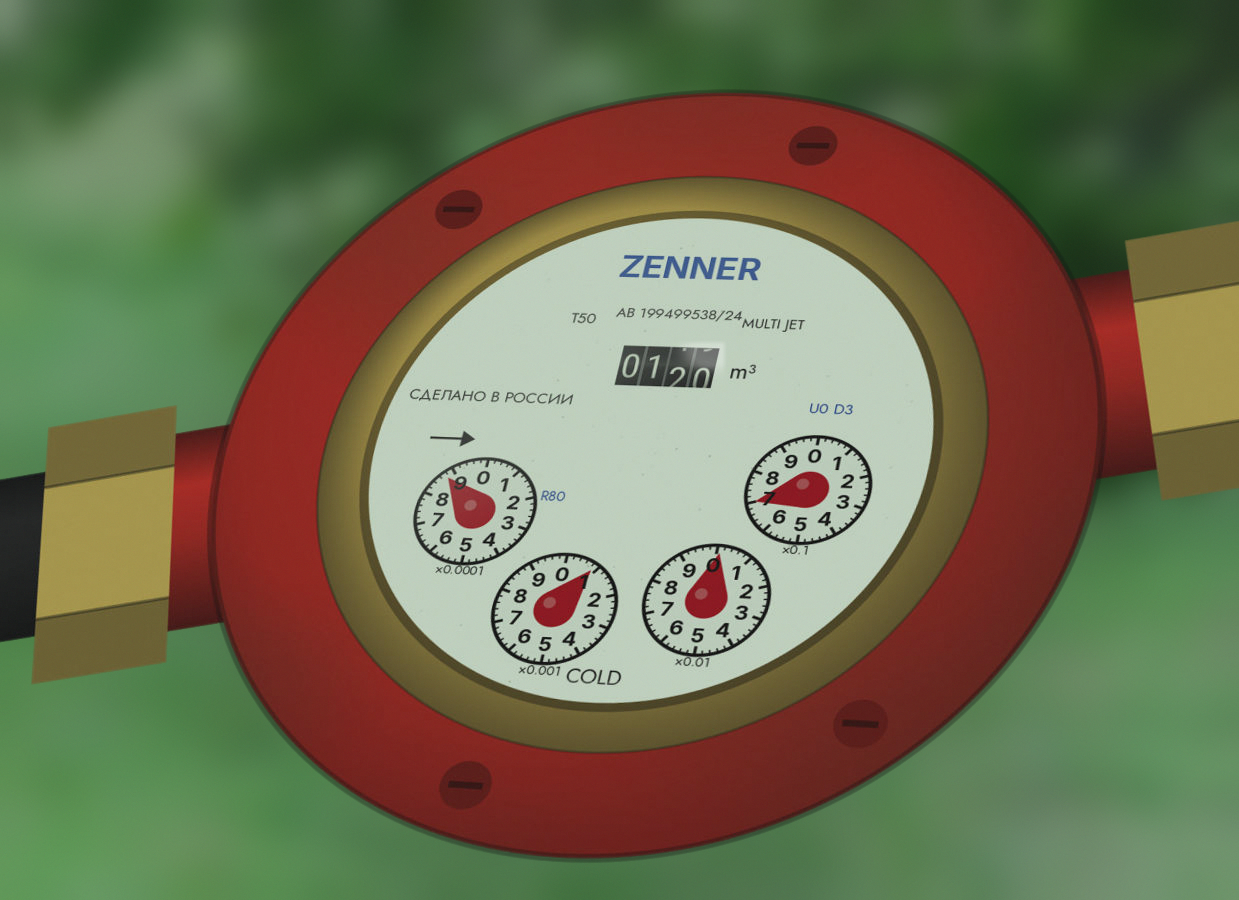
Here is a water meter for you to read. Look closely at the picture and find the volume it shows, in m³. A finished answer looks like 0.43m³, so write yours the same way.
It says 119.7008m³
